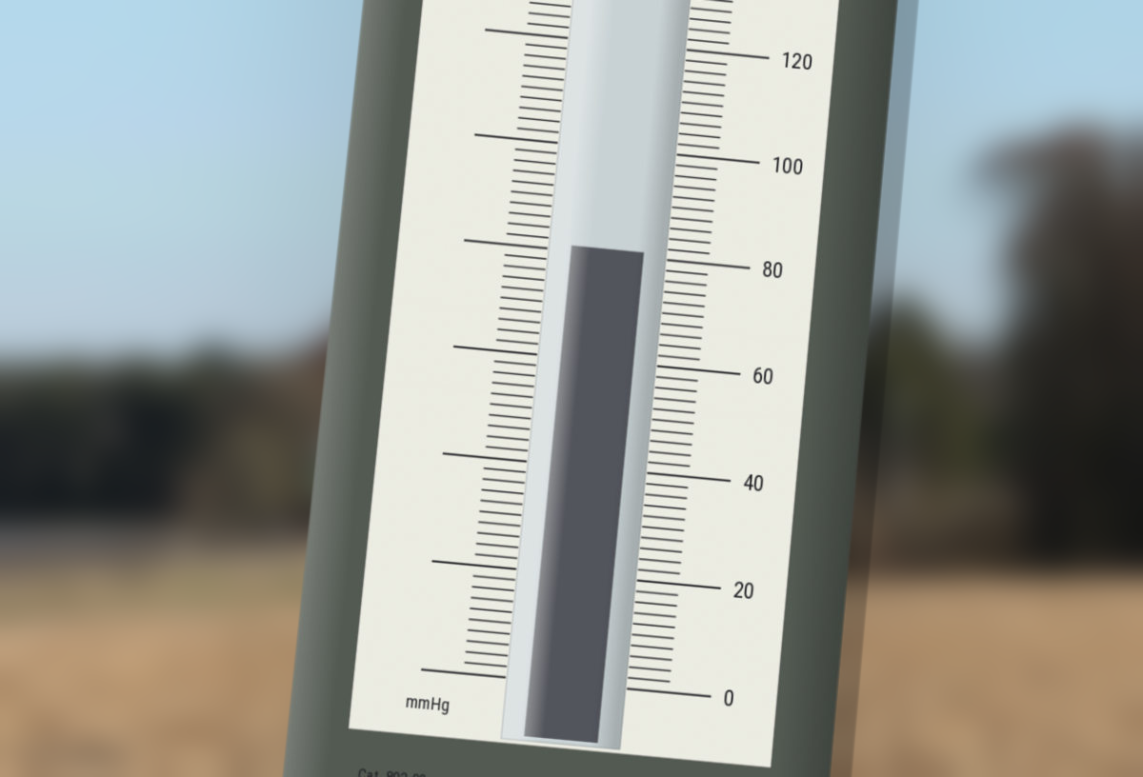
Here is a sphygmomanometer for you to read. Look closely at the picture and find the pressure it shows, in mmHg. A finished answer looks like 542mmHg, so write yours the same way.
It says 81mmHg
